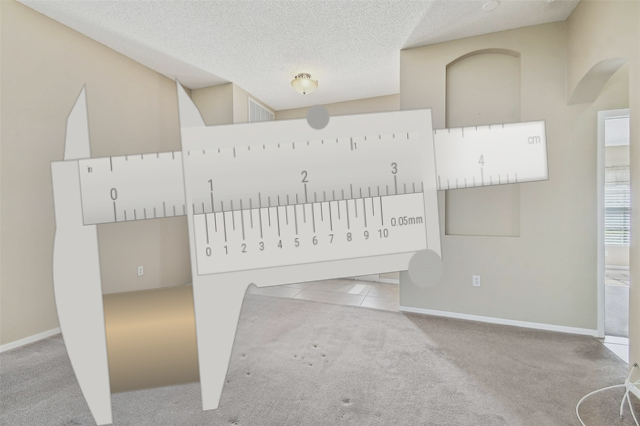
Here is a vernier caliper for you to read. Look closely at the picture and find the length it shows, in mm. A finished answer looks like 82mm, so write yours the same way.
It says 9.2mm
